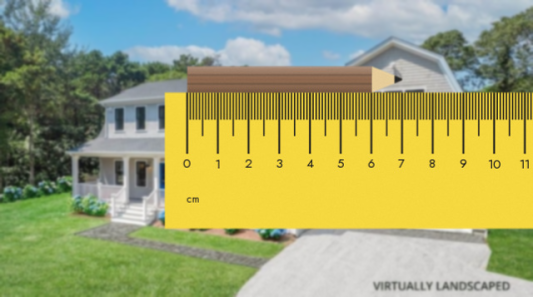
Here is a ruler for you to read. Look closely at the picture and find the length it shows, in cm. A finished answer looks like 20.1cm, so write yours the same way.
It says 7cm
